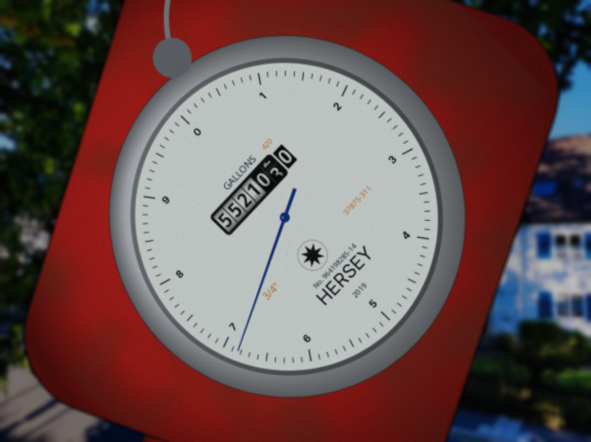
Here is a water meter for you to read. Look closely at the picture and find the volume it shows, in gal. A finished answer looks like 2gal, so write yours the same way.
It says 5521026.8gal
